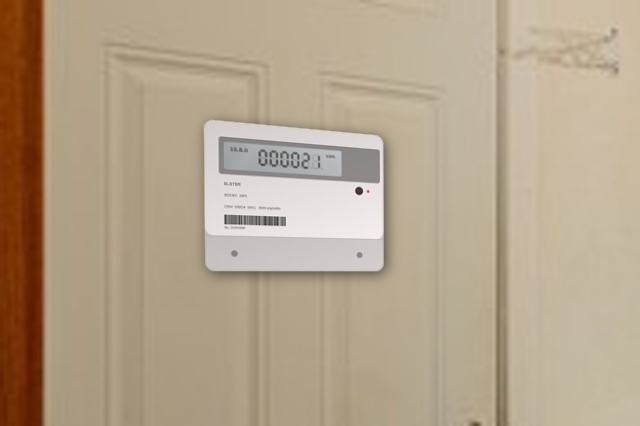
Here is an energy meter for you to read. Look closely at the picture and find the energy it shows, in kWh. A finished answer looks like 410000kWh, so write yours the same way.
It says 21kWh
